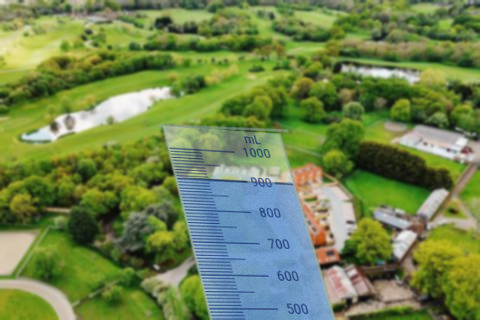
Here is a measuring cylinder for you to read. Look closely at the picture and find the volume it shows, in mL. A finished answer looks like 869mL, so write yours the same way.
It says 900mL
